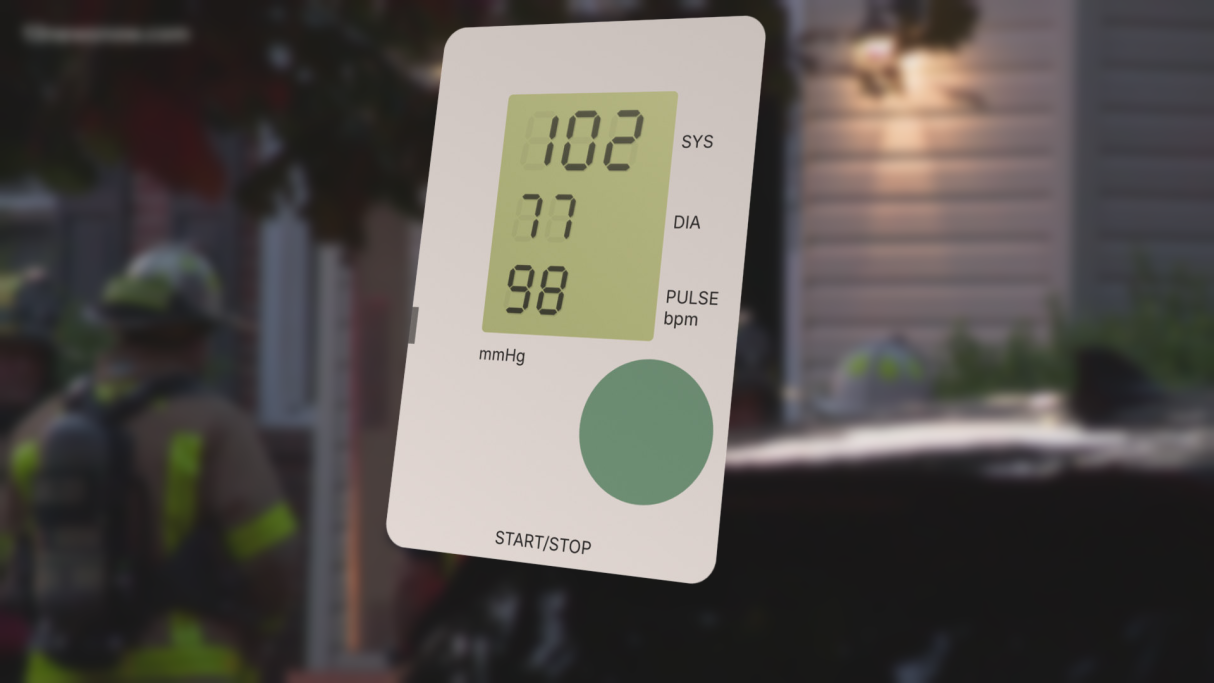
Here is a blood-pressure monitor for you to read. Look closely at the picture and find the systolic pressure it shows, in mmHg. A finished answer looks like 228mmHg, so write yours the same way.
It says 102mmHg
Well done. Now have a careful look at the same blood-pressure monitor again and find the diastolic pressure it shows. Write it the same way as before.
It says 77mmHg
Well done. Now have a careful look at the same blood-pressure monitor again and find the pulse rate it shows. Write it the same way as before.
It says 98bpm
